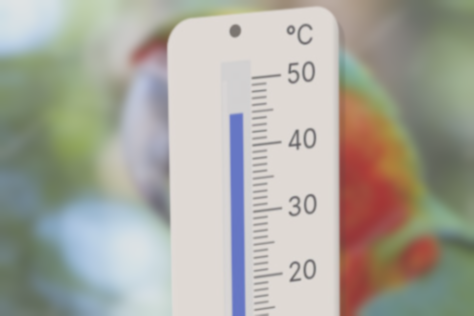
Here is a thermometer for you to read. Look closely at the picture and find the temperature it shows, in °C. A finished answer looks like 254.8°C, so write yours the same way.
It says 45°C
